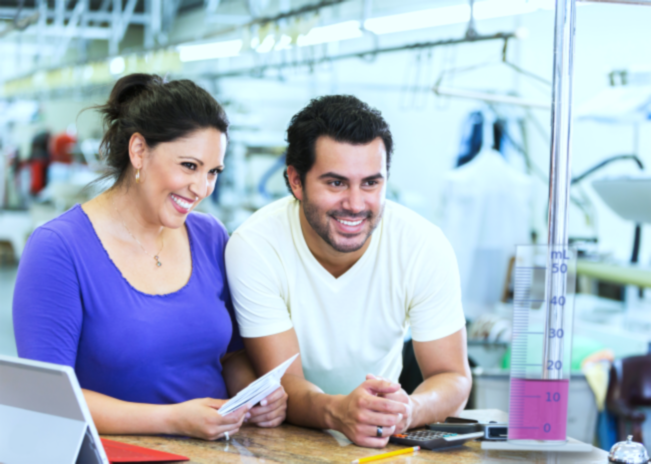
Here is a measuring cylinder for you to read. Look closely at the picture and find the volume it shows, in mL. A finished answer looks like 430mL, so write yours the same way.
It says 15mL
